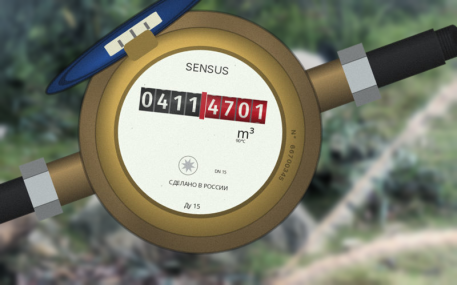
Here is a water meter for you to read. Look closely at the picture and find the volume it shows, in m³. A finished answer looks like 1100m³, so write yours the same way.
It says 411.4701m³
